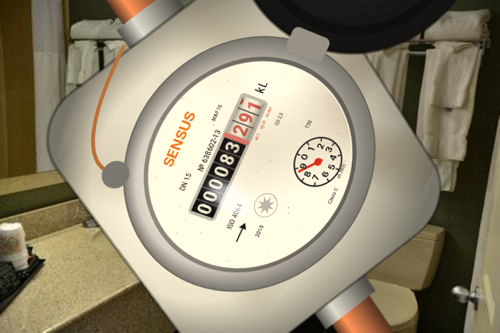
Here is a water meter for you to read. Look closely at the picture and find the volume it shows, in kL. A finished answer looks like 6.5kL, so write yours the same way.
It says 83.2908kL
